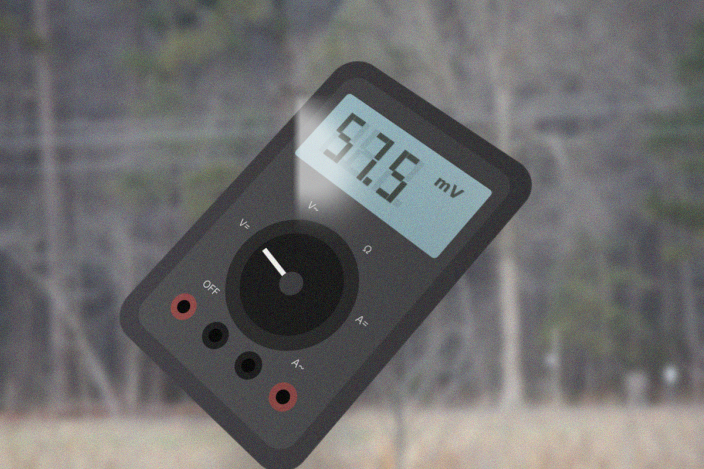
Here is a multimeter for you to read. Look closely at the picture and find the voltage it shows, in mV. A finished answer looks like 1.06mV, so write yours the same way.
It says 57.5mV
